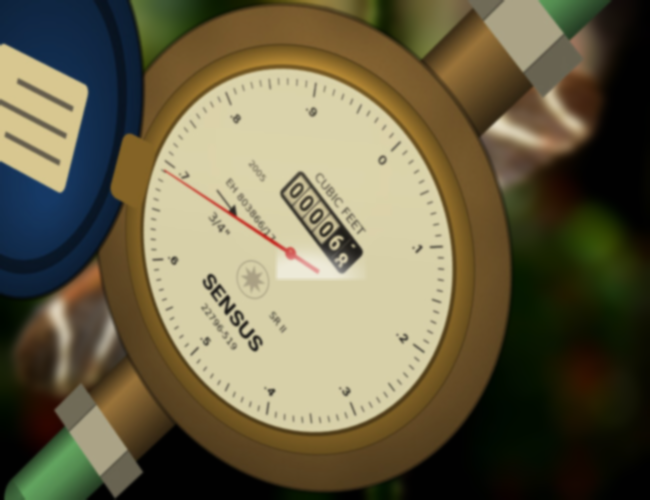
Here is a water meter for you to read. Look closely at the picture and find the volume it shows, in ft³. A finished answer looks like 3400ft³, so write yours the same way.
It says 67.69ft³
